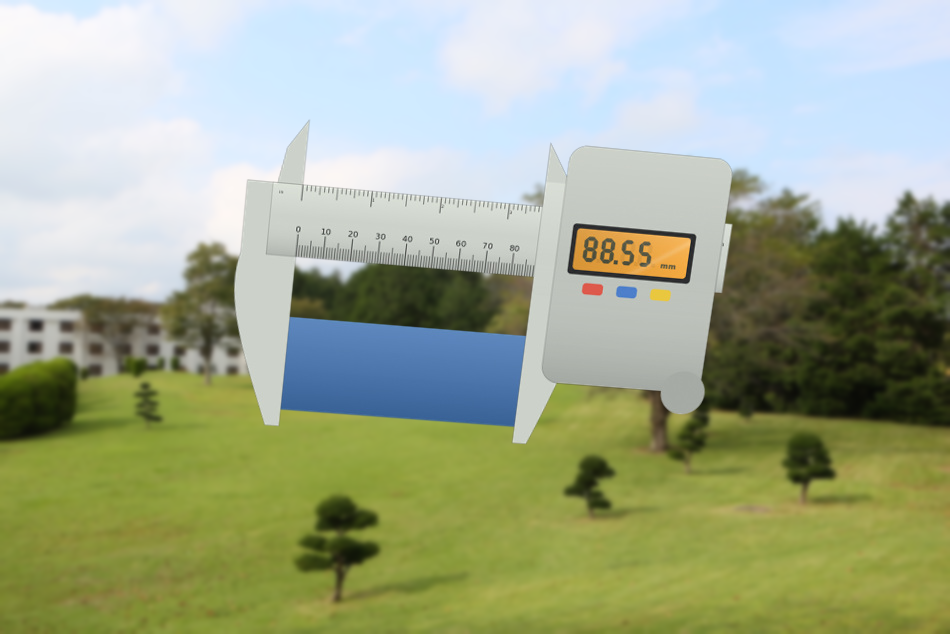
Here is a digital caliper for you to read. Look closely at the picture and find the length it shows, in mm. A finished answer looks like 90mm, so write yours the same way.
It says 88.55mm
